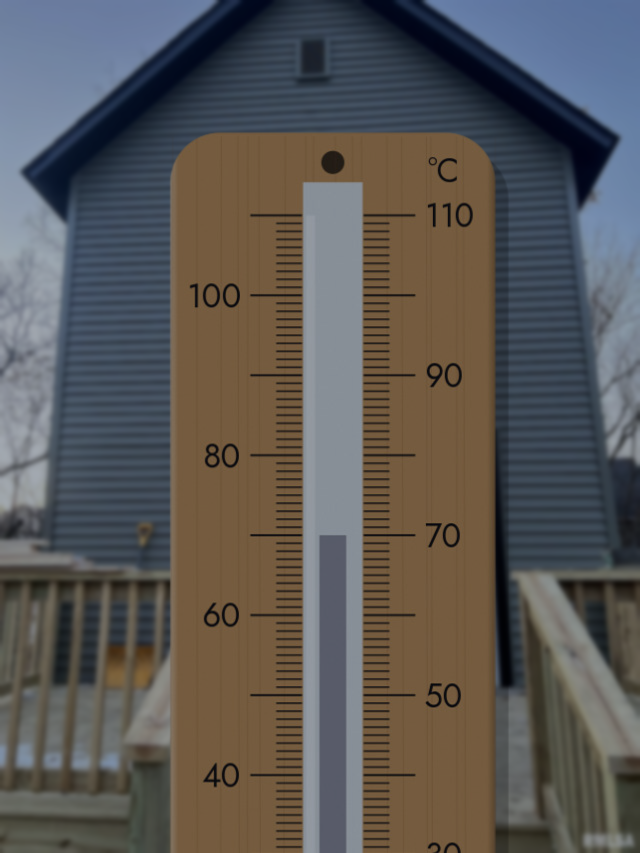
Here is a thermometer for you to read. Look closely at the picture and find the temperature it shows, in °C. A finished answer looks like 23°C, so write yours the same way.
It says 70°C
